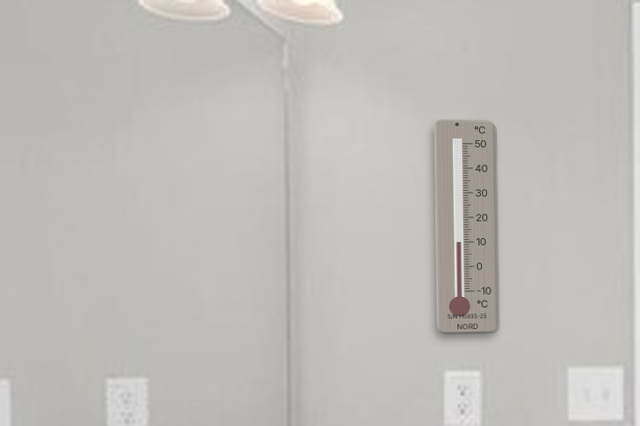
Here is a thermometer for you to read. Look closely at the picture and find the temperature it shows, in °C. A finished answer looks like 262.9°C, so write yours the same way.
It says 10°C
